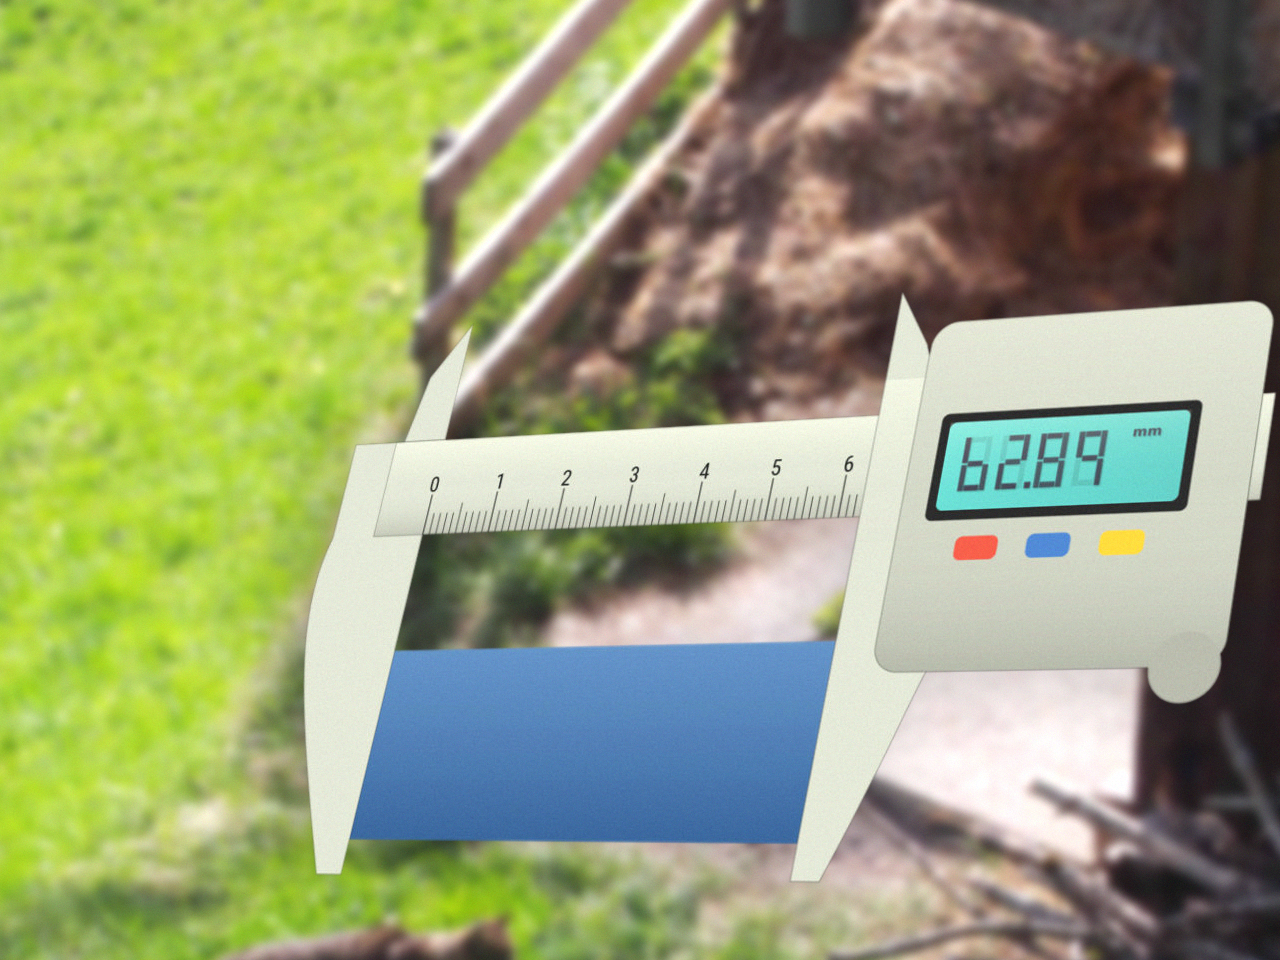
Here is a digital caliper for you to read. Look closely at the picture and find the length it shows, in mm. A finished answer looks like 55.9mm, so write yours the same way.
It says 62.89mm
